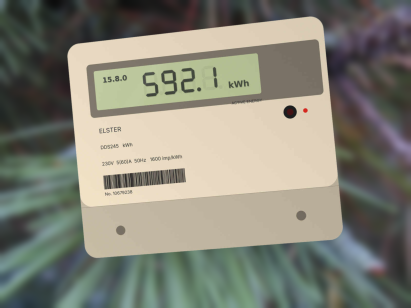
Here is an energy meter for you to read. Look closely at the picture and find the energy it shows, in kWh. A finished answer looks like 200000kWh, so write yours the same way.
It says 592.1kWh
